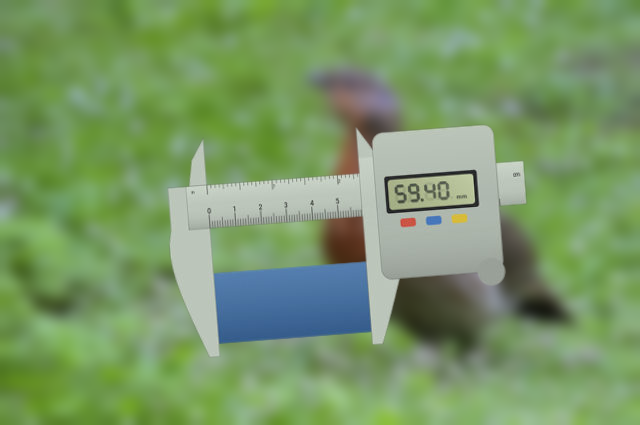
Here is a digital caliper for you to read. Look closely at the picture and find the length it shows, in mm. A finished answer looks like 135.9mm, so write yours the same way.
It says 59.40mm
